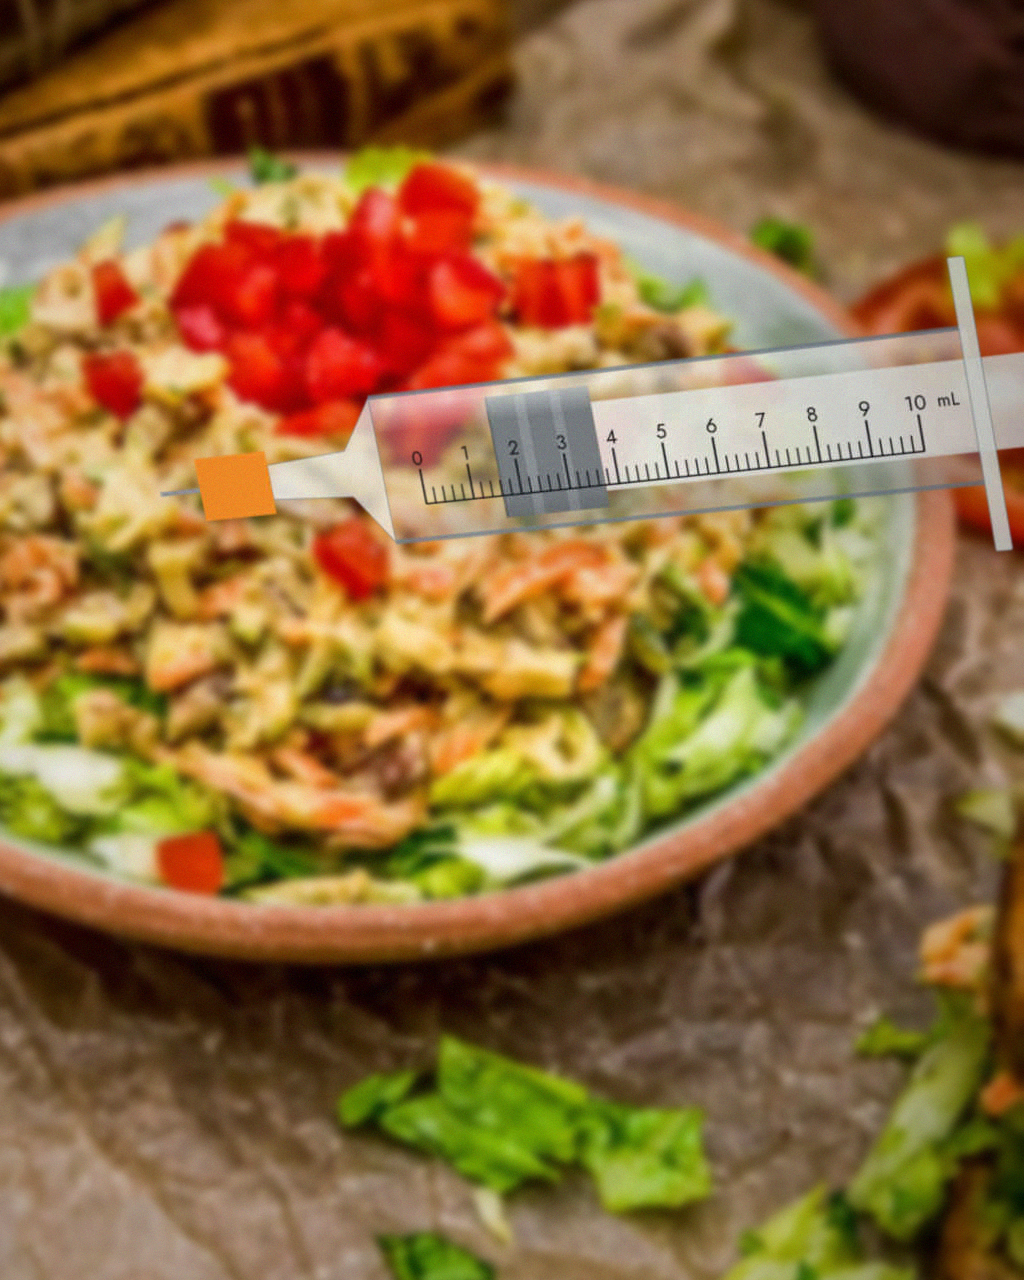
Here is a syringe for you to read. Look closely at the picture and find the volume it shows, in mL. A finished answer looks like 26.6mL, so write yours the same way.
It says 1.6mL
